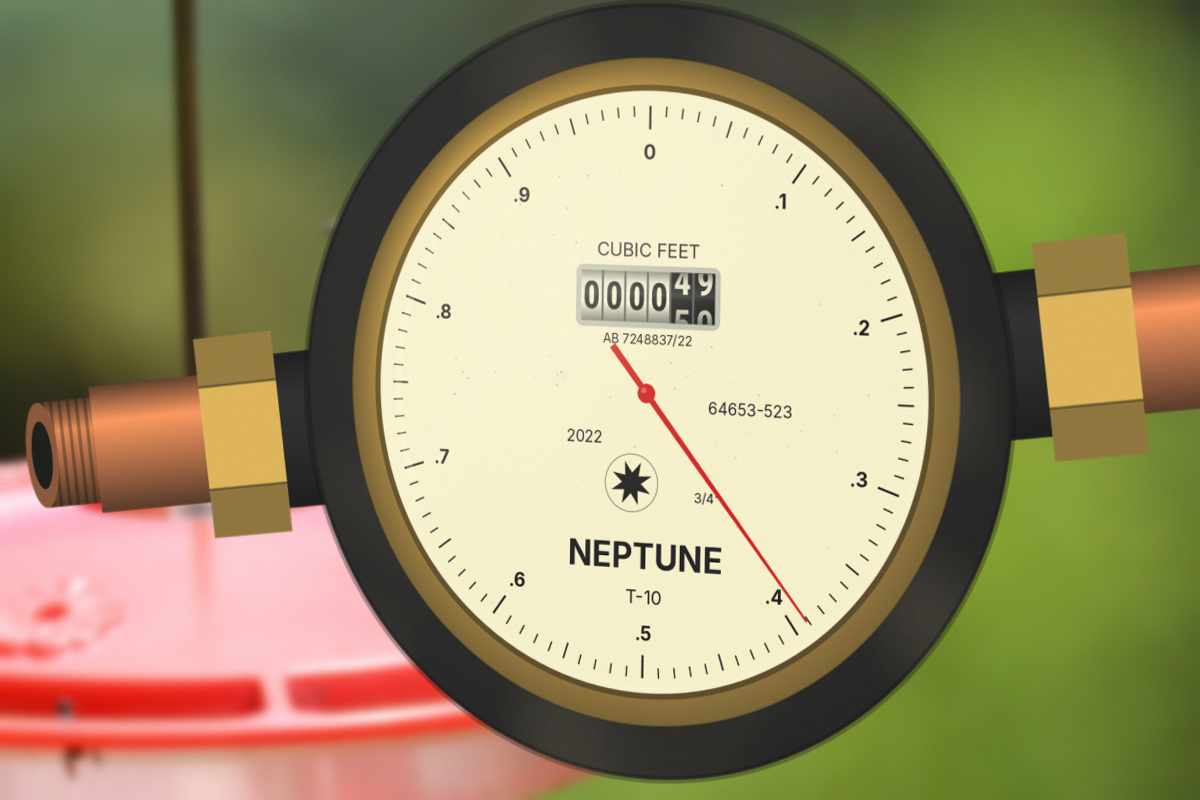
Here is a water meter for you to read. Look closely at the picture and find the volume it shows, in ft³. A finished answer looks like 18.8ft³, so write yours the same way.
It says 49.39ft³
